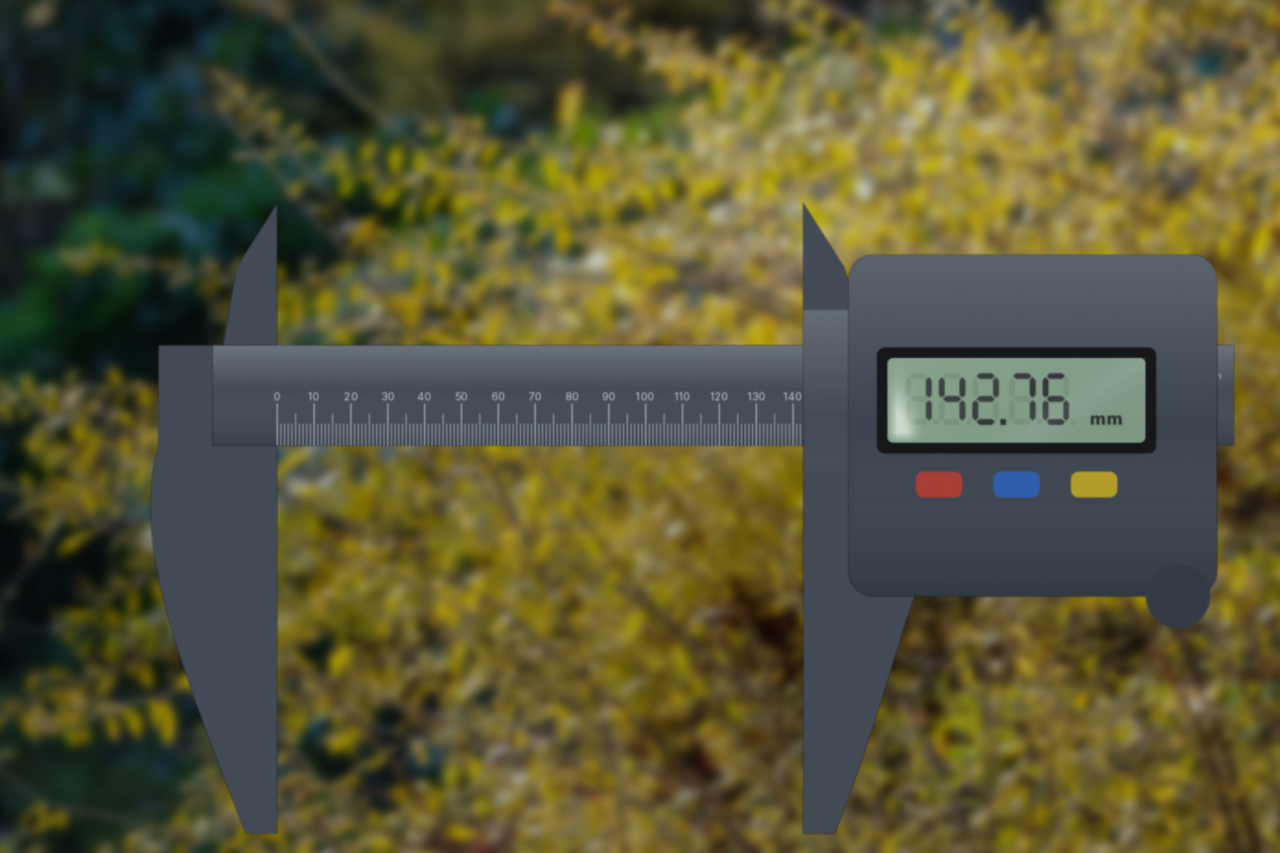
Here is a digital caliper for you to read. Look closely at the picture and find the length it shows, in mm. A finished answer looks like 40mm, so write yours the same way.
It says 142.76mm
